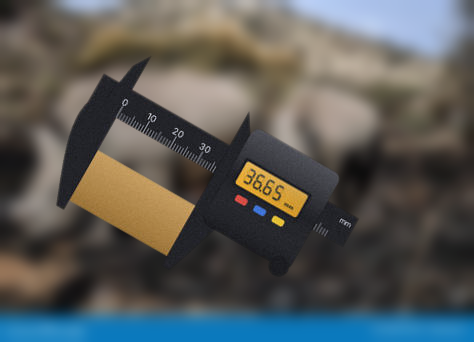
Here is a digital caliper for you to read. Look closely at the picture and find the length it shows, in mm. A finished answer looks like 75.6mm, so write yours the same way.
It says 36.65mm
